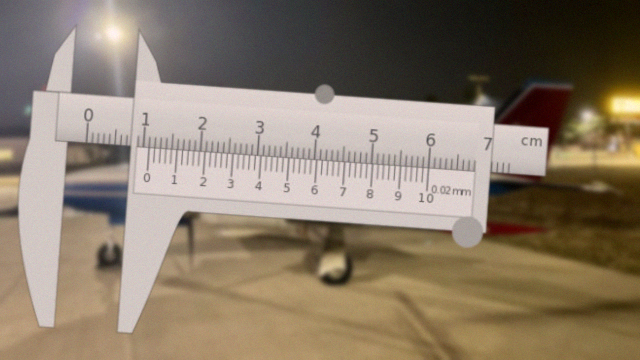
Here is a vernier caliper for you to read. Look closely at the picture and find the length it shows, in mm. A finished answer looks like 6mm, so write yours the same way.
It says 11.0mm
